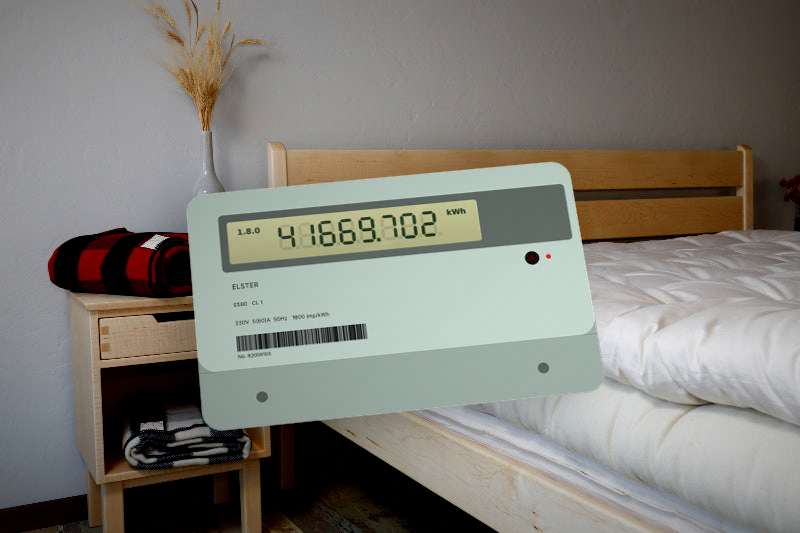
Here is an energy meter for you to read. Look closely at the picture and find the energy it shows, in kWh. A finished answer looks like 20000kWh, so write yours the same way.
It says 41669.702kWh
